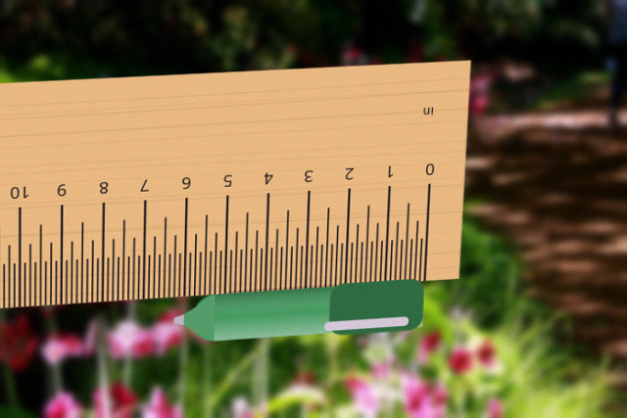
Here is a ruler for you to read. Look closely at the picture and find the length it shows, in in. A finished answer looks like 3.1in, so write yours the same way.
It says 6.25in
